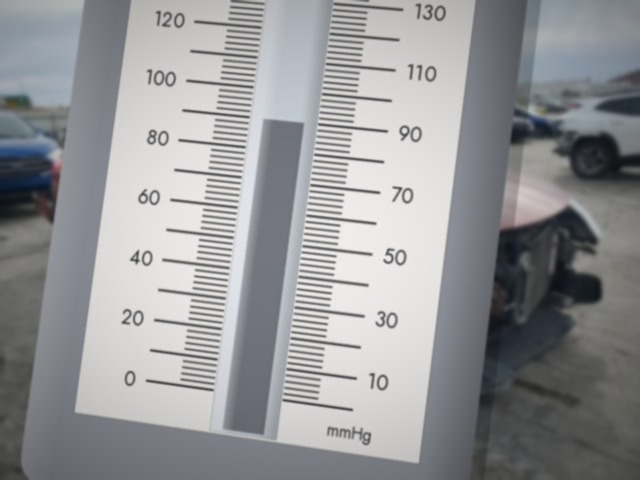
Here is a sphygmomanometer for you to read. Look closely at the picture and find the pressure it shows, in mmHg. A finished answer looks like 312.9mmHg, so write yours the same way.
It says 90mmHg
